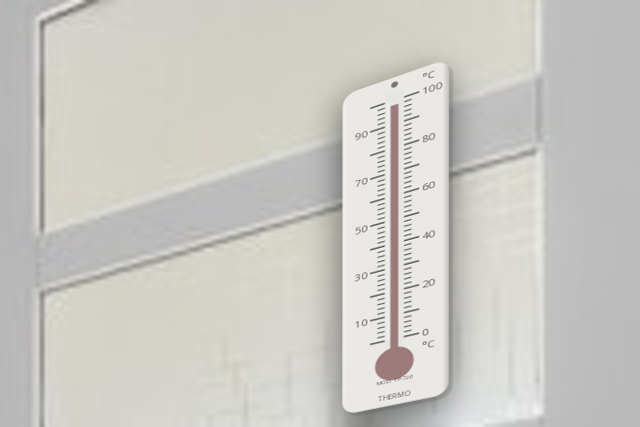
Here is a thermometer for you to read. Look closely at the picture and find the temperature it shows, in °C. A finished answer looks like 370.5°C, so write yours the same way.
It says 98°C
